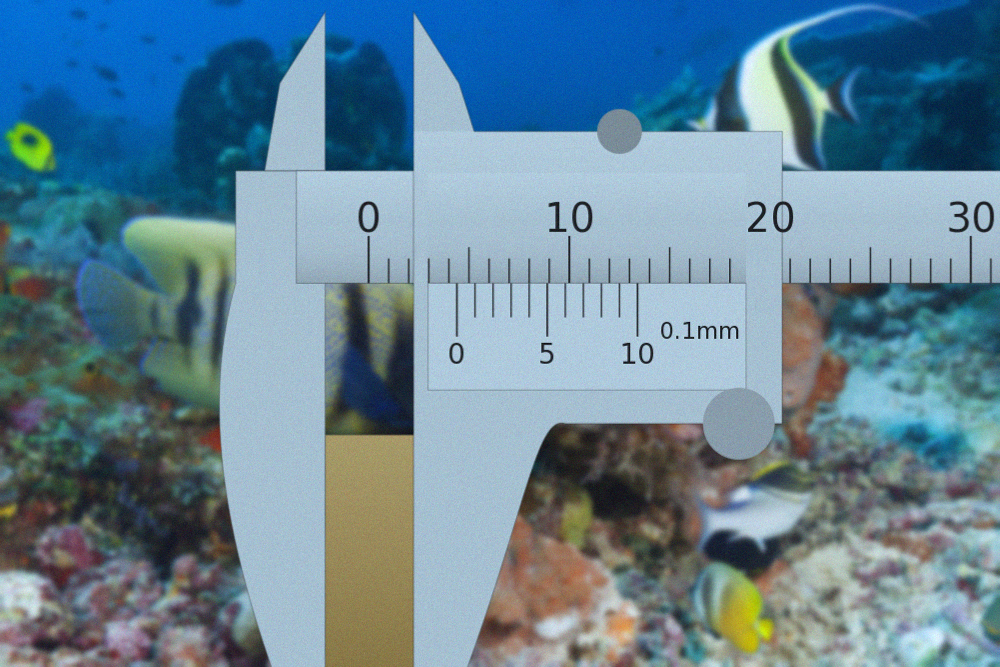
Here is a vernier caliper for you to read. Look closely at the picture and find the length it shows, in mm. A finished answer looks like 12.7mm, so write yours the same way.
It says 4.4mm
